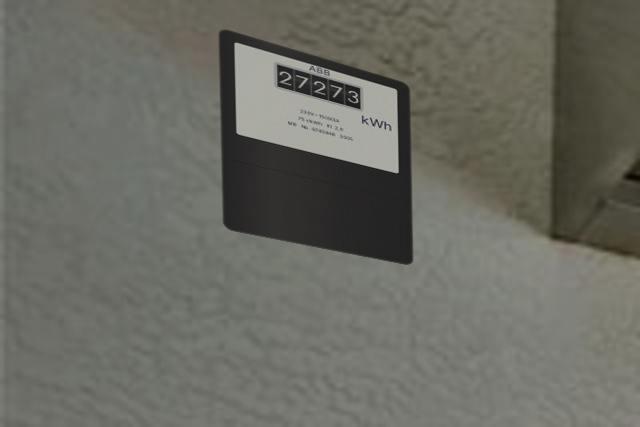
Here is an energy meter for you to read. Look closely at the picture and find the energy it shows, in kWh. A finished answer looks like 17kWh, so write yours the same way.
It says 27273kWh
